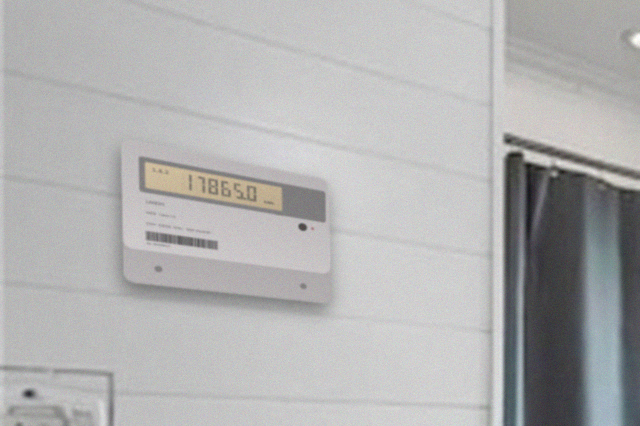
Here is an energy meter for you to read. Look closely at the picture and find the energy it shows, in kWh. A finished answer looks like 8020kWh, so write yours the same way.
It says 17865.0kWh
